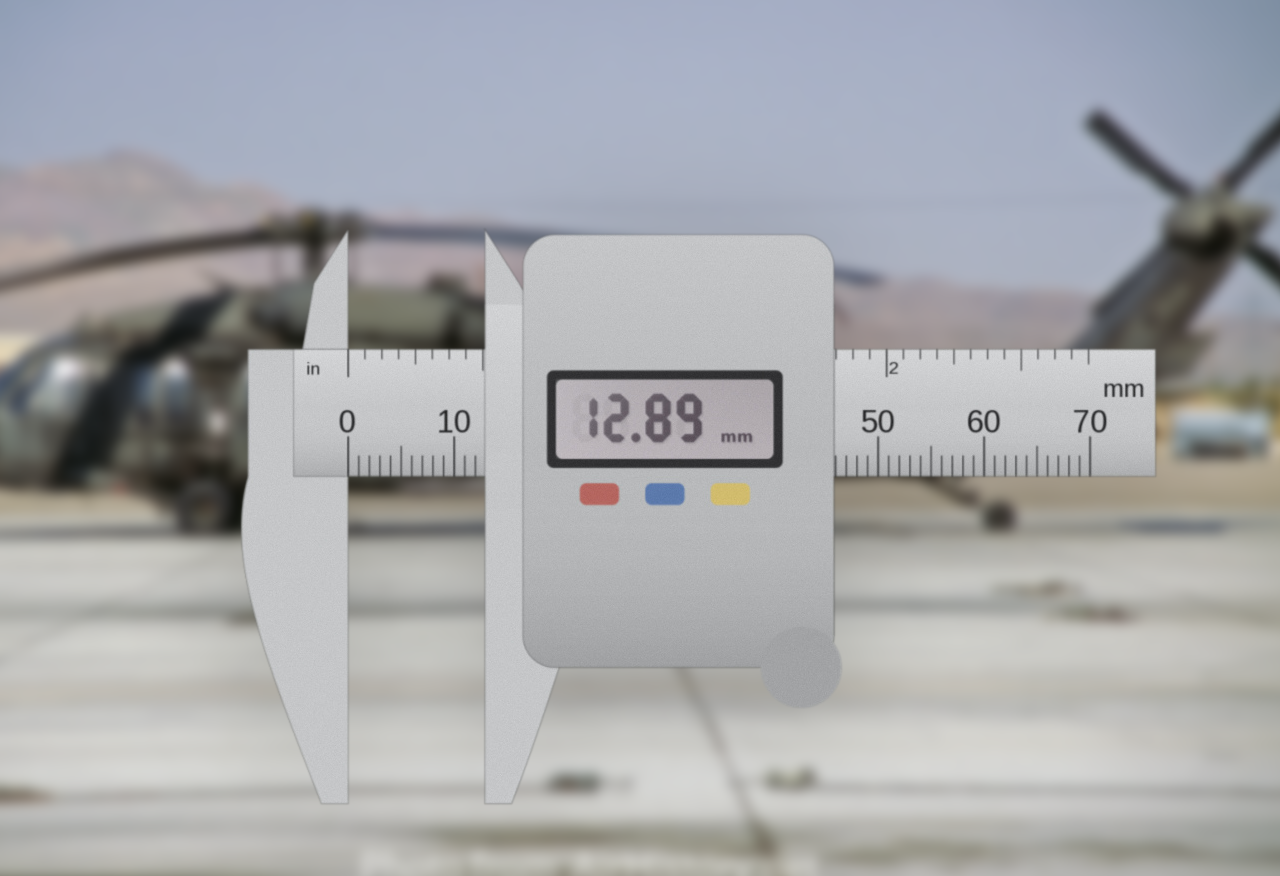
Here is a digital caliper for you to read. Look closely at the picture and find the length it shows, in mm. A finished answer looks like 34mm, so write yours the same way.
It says 12.89mm
